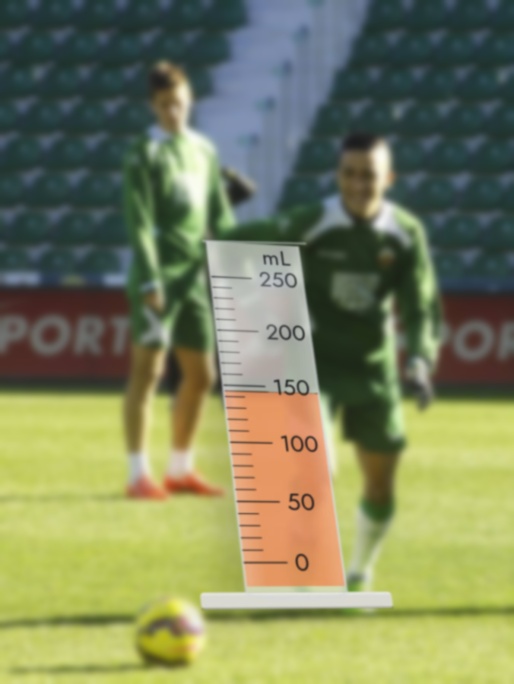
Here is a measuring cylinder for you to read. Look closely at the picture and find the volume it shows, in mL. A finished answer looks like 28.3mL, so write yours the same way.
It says 145mL
